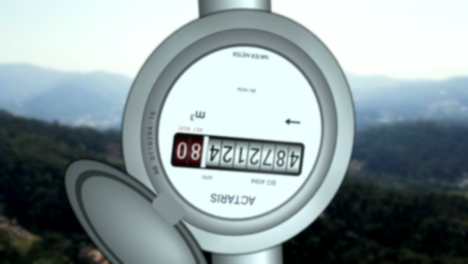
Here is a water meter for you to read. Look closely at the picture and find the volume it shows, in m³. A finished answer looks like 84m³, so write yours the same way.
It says 4872124.80m³
